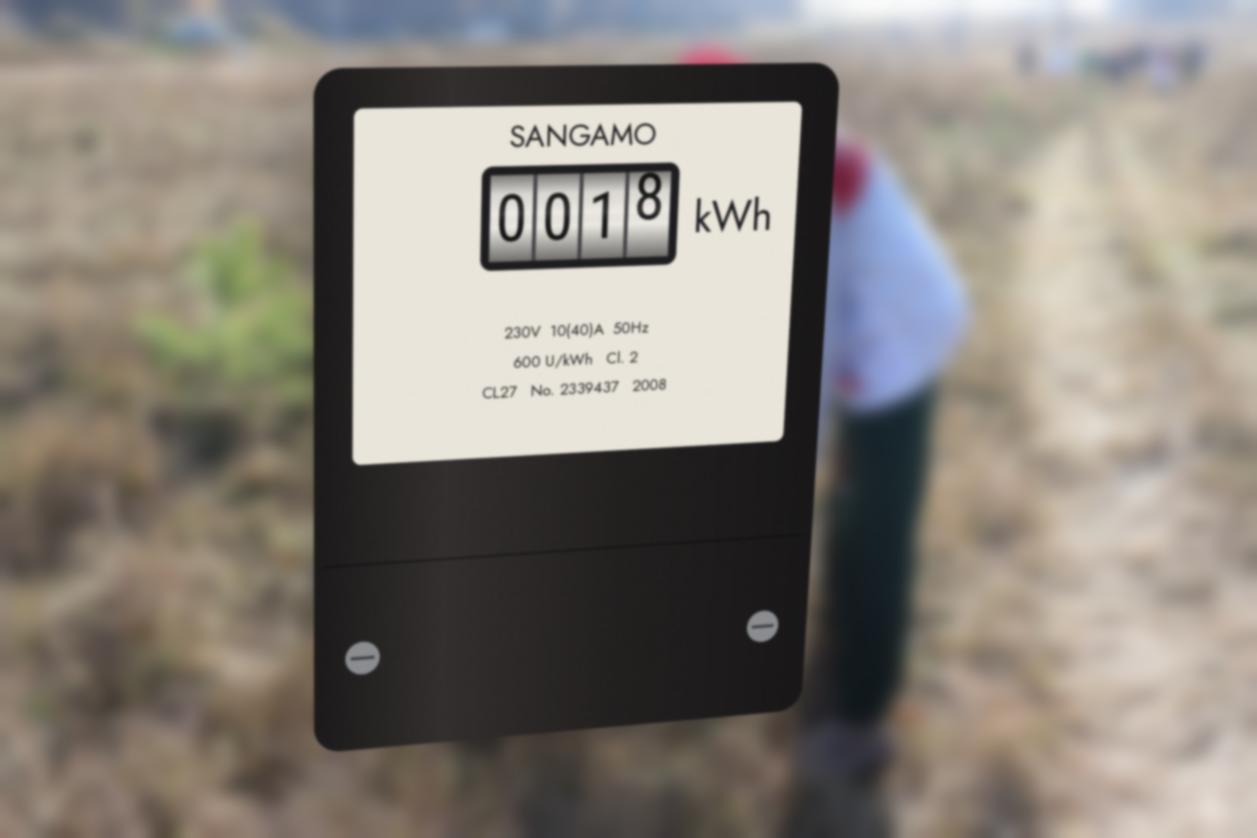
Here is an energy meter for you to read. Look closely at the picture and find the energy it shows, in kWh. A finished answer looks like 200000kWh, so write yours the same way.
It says 18kWh
